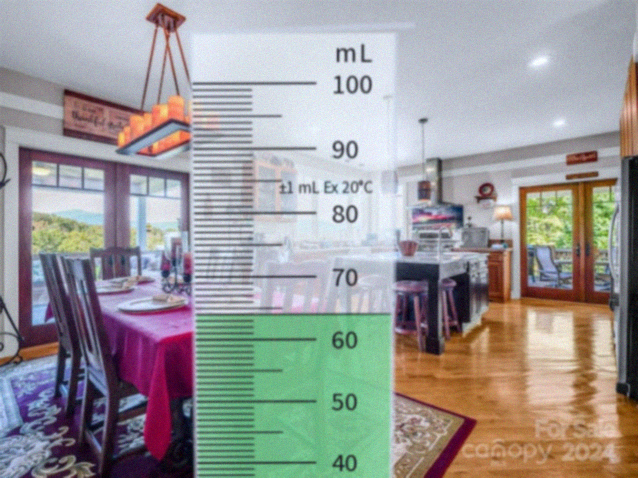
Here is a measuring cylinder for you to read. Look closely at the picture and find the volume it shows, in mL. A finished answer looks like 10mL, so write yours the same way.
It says 64mL
